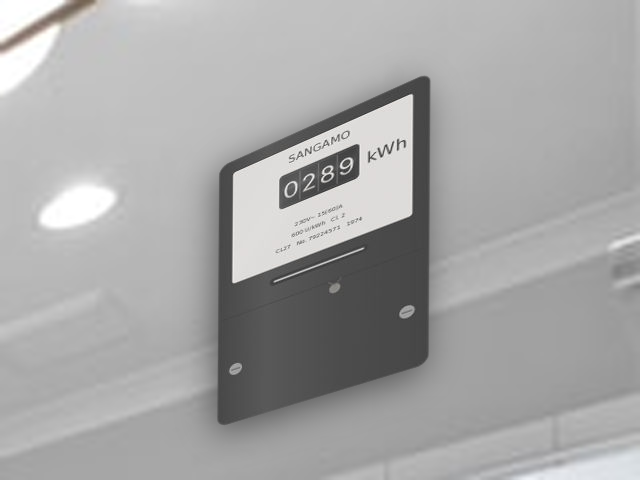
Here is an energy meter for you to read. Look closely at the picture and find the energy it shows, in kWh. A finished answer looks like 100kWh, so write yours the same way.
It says 289kWh
